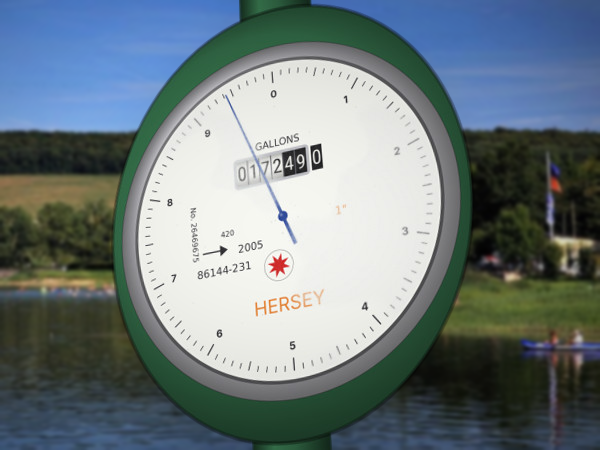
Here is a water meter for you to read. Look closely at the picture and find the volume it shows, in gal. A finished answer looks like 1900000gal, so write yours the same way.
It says 172489.4gal
